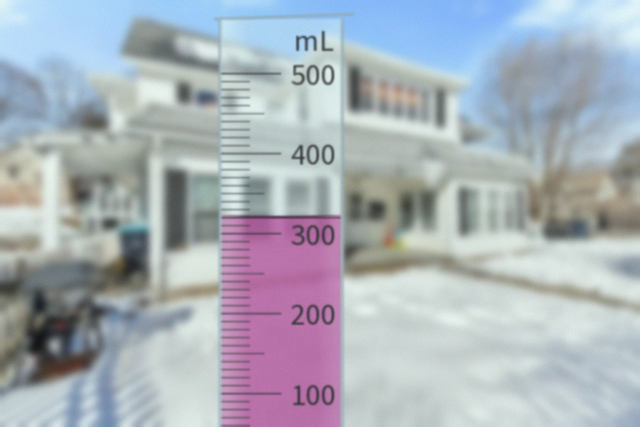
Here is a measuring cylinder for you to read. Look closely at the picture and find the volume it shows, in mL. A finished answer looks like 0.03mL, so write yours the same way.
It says 320mL
